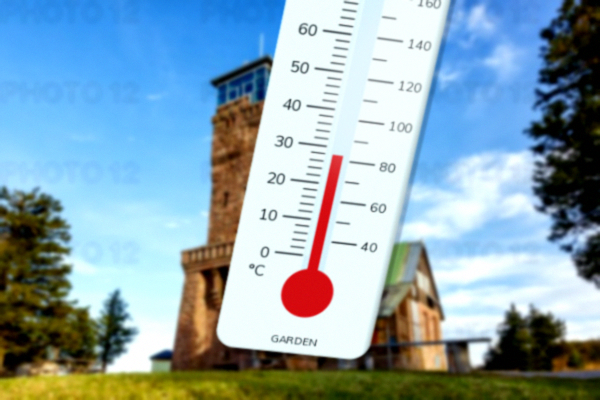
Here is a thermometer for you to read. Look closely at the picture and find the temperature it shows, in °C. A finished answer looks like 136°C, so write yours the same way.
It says 28°C
